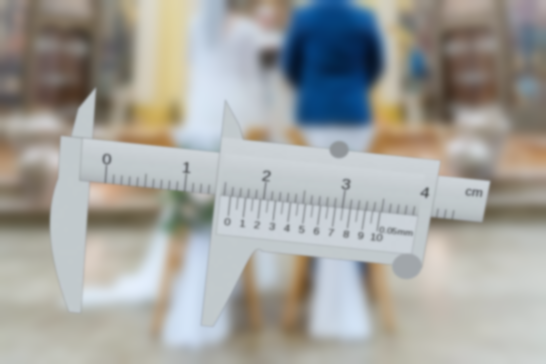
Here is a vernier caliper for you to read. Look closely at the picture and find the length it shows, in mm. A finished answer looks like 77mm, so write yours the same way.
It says 15.8mm
